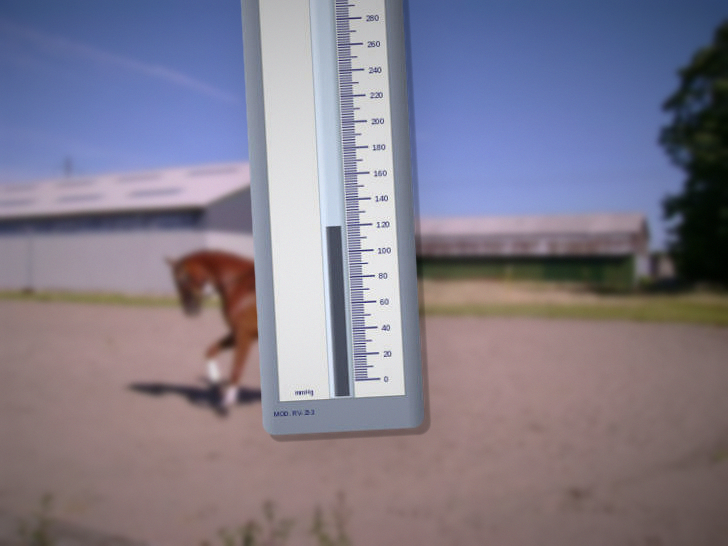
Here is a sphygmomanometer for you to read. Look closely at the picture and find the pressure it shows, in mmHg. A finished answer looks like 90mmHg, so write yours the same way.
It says 120mmHg
